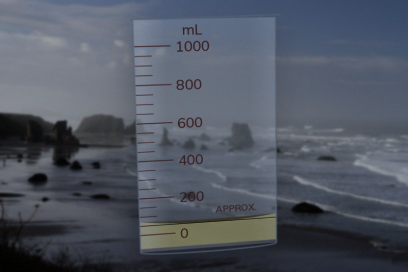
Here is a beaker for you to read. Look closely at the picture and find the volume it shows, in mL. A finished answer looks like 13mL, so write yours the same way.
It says 50mL
